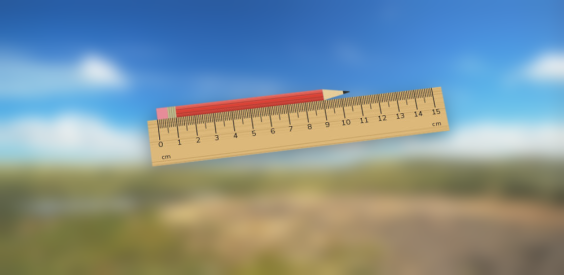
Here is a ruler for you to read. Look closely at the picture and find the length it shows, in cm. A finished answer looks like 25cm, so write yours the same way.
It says 10.5cm
